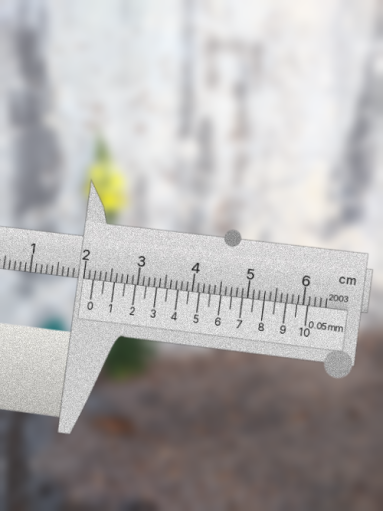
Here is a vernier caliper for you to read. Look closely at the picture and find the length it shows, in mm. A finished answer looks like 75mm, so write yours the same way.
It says 21.8mm
